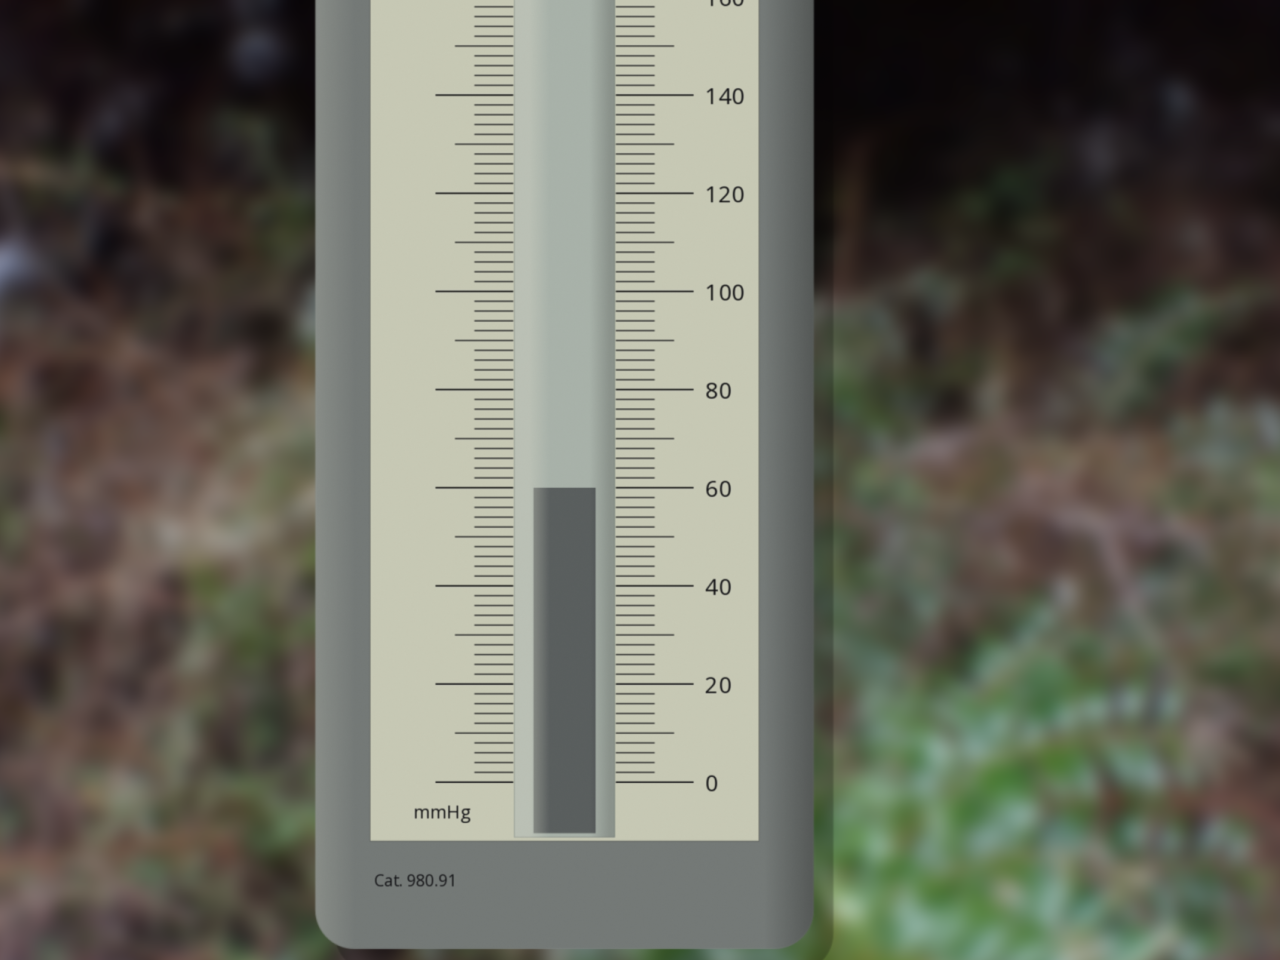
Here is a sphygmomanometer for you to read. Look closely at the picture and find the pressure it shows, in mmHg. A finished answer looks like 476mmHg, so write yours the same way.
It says 60mmHg
